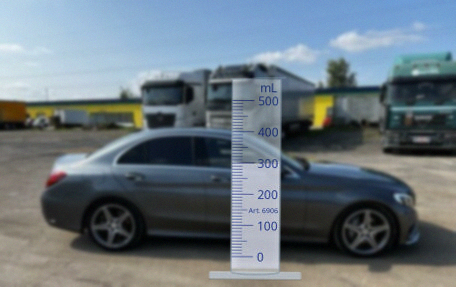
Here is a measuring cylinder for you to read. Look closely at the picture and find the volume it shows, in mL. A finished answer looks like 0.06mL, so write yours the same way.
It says 300mL
